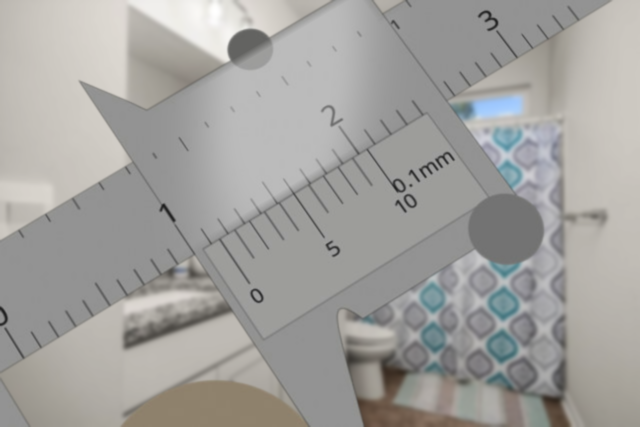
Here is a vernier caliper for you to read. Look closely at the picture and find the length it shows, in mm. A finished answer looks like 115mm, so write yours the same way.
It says 11.5mm
